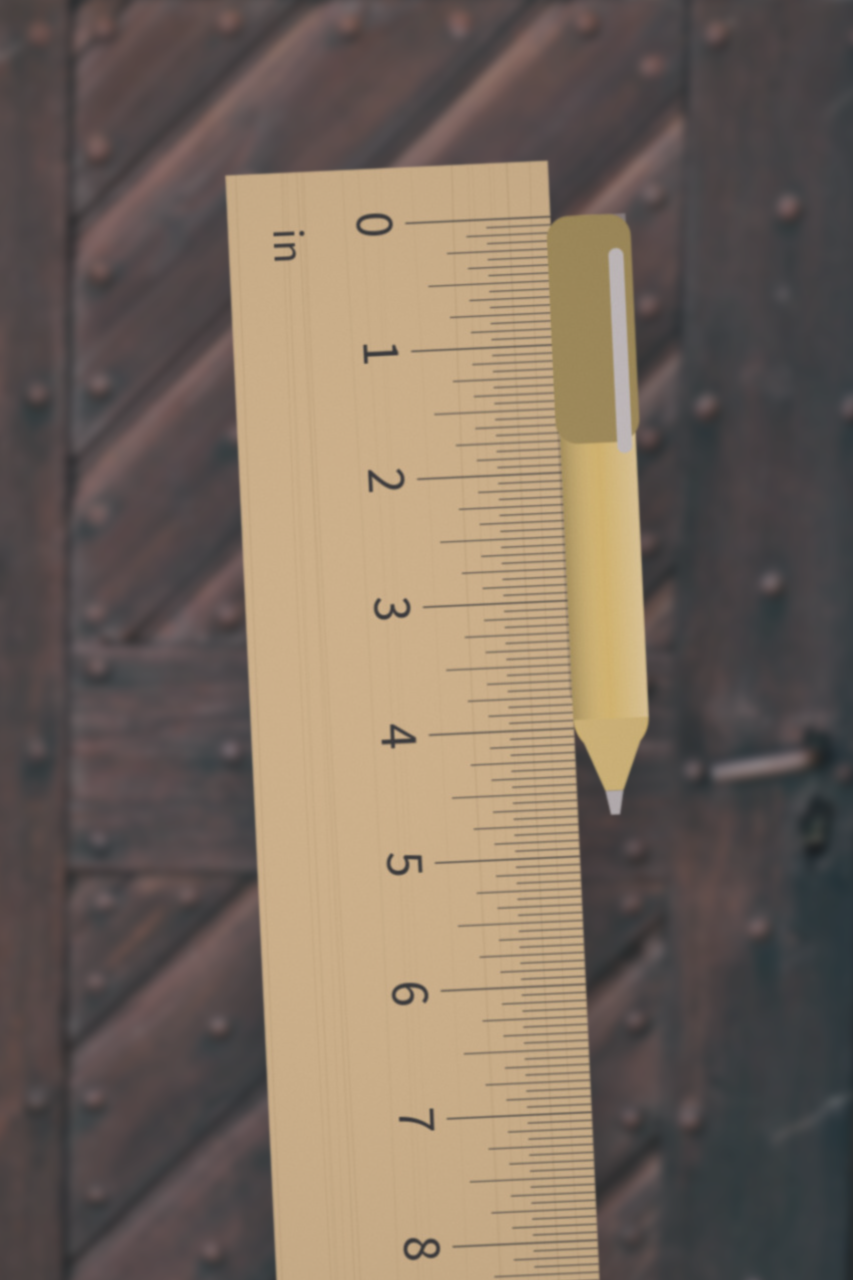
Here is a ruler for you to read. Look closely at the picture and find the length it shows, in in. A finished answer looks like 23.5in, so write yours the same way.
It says 4.6875in
